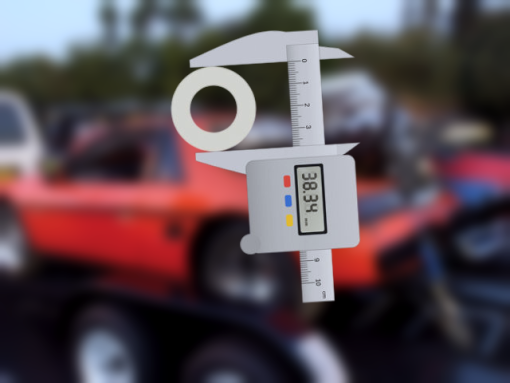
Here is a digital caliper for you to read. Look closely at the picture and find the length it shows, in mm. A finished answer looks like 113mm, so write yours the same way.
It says 38.34mm
